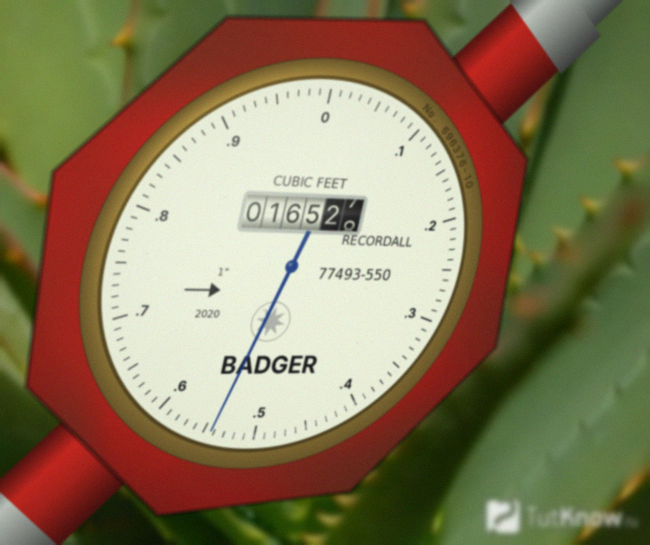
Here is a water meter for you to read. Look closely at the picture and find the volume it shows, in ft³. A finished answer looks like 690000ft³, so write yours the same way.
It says 16527.54ft³
